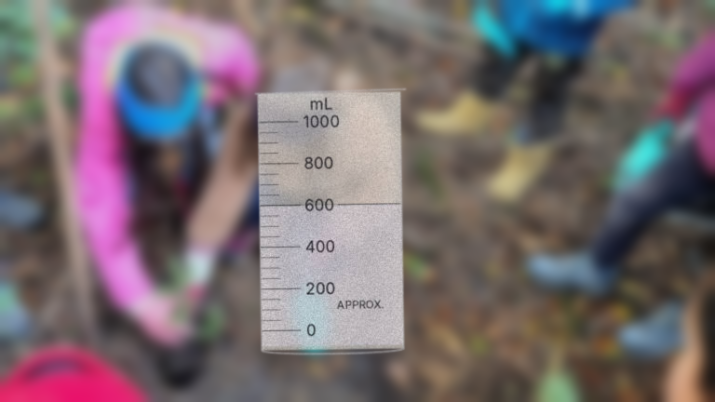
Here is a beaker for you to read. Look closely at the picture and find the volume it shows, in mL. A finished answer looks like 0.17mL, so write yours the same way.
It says 600mL
